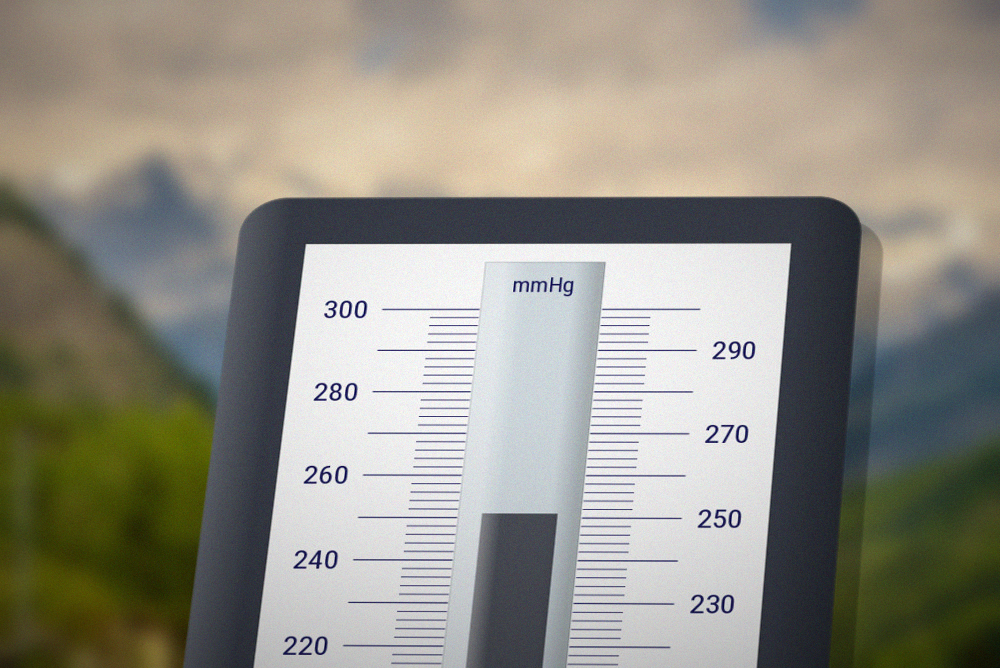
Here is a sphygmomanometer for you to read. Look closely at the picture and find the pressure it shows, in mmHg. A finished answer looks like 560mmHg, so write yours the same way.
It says 251mmHg
